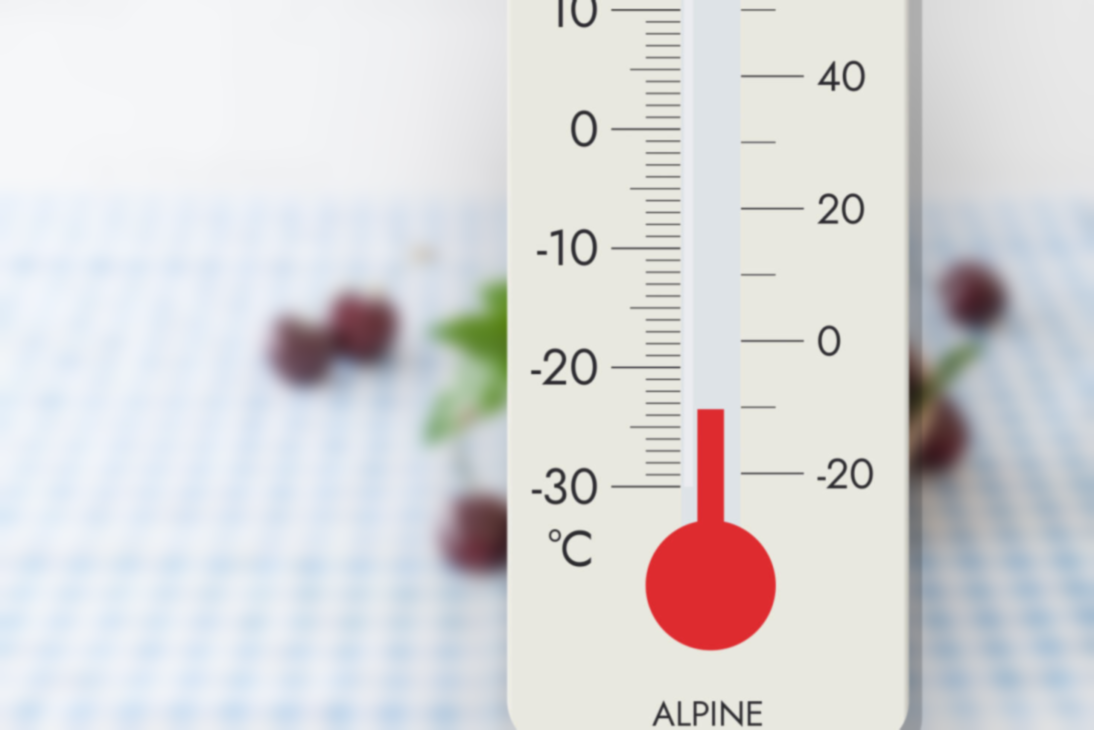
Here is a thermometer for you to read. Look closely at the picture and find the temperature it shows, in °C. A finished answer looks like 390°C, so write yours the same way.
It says -23.5°C
